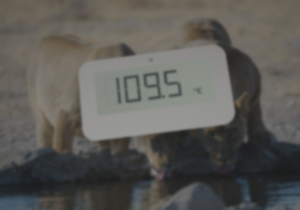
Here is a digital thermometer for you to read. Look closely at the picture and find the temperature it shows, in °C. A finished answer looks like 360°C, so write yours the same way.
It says 109.5°C
